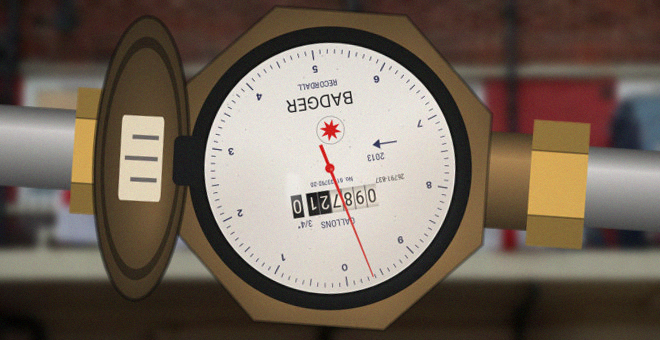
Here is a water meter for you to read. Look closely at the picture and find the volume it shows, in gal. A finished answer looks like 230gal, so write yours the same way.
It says 987209.6gal
